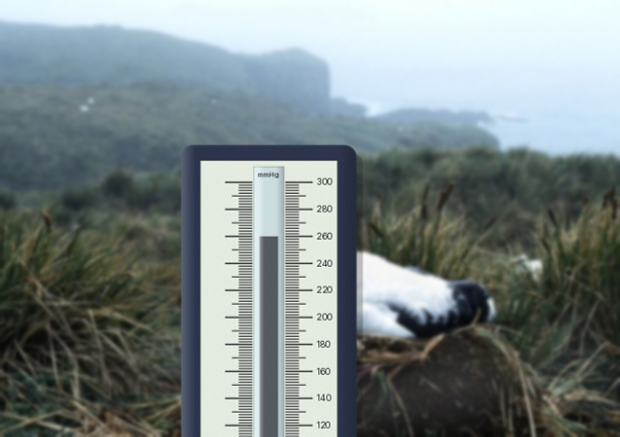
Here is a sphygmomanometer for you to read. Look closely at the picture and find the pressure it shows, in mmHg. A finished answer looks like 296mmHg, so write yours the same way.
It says 260mmHg
